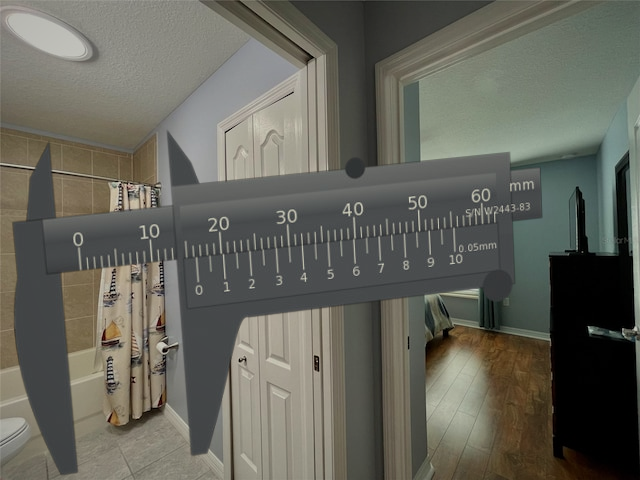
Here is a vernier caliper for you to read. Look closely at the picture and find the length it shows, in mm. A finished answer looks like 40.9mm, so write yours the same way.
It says 16.4mm
